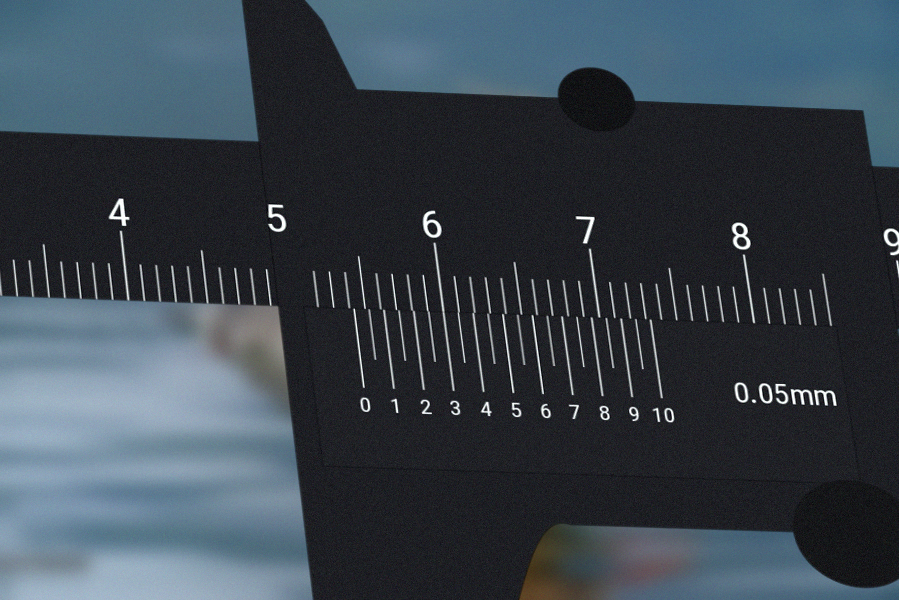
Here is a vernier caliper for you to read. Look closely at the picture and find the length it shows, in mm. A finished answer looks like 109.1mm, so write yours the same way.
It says 54.3mm
